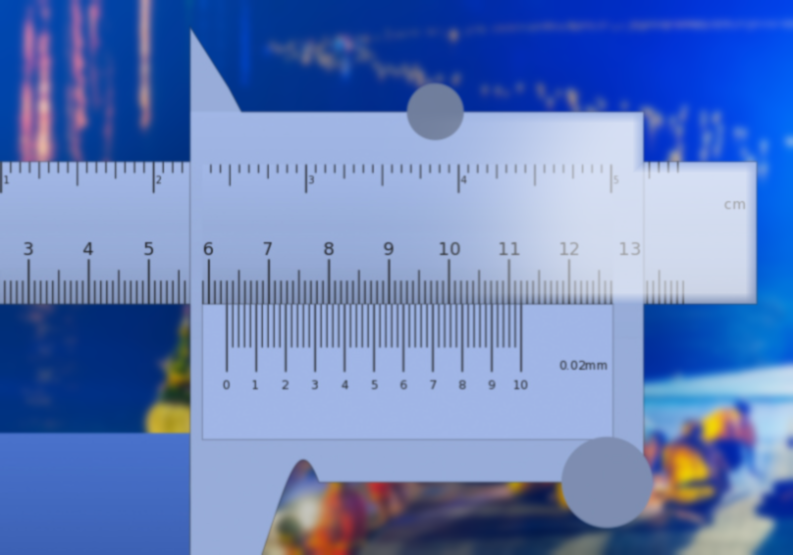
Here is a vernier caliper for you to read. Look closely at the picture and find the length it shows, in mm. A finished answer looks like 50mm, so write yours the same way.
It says 63.0mm
